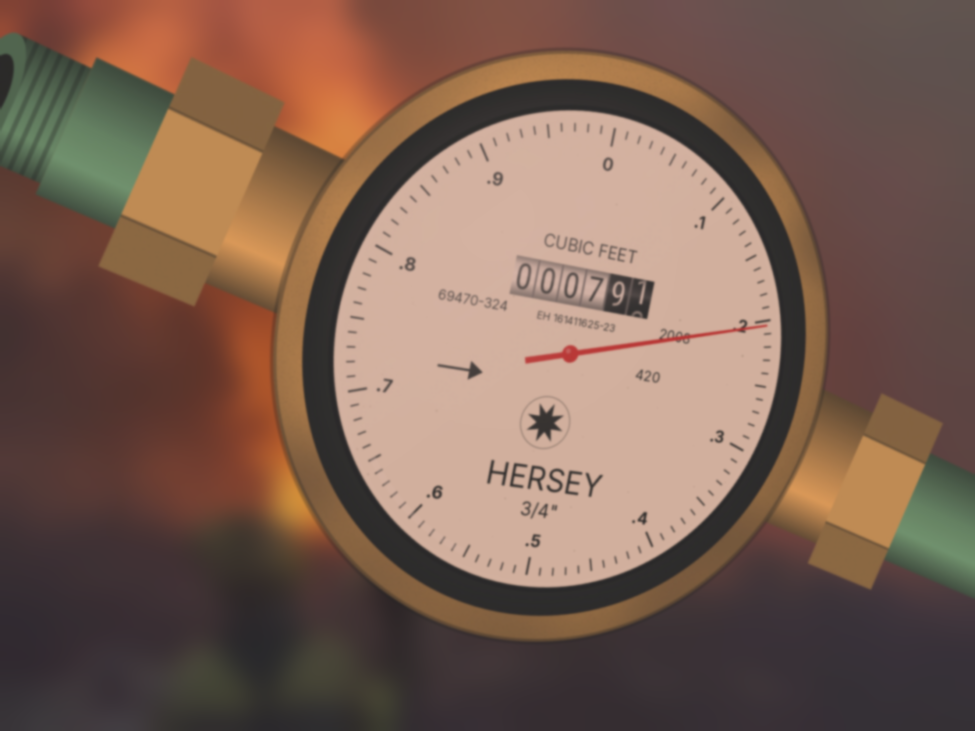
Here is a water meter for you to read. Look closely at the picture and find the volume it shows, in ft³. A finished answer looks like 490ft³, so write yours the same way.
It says 791.20ft³
